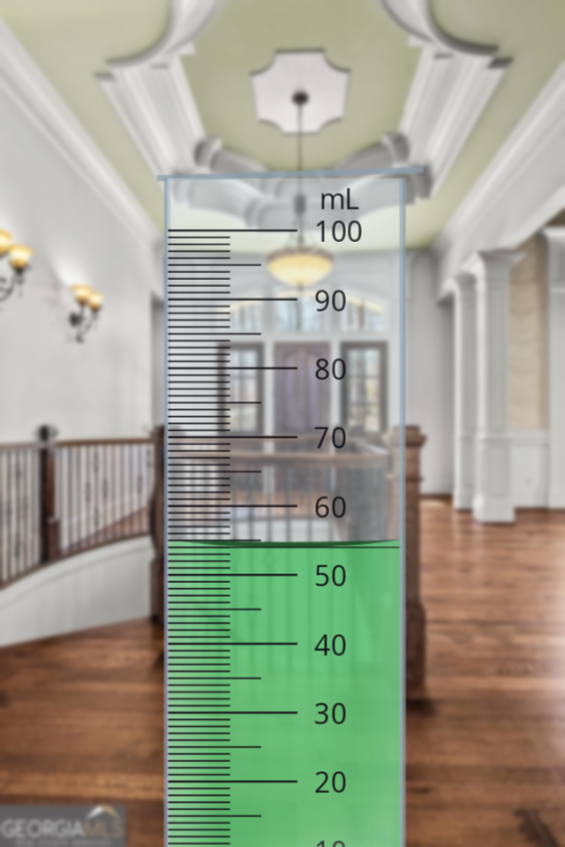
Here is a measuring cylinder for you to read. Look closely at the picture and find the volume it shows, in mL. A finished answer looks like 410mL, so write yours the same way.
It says 54mL
